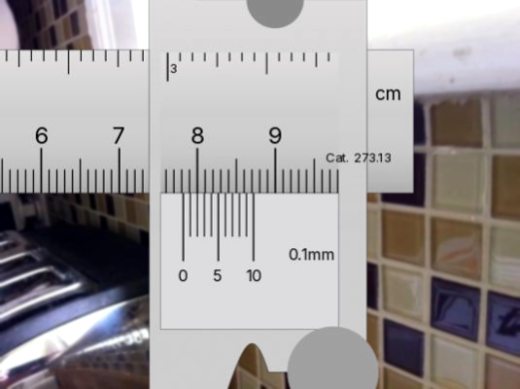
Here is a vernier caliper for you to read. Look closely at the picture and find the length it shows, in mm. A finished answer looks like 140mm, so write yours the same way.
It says 78.2mm
